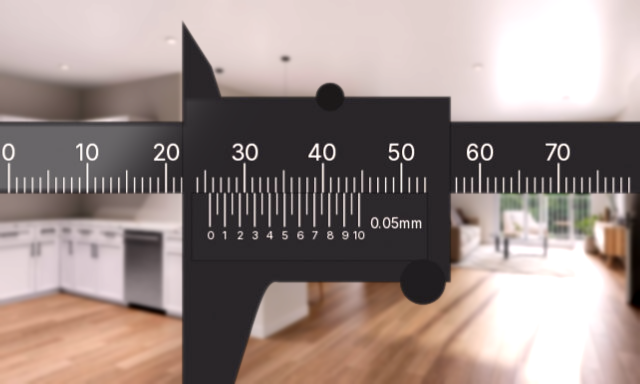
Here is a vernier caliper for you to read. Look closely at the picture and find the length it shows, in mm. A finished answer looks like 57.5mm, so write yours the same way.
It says 25.6mm
